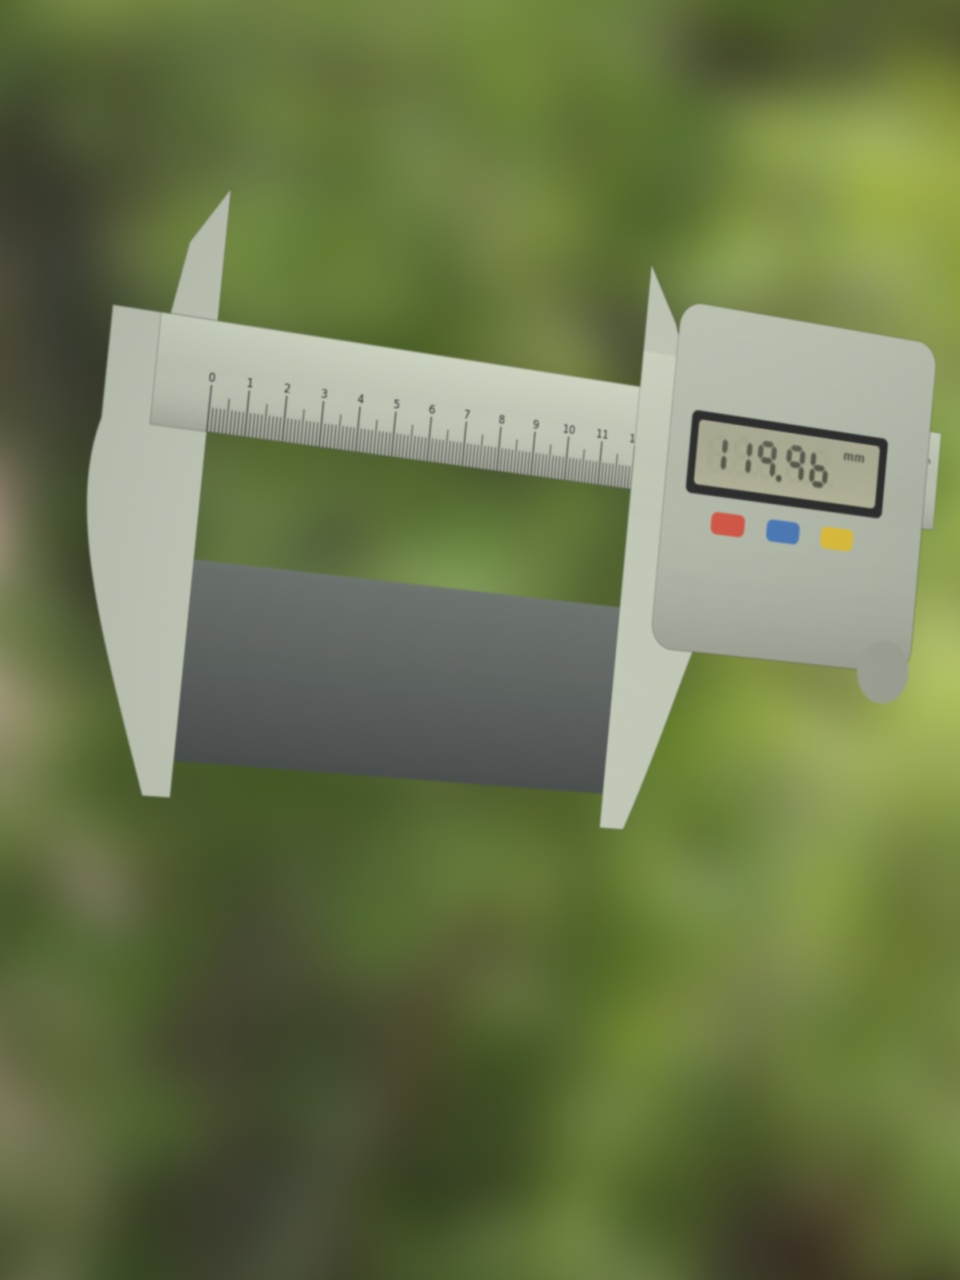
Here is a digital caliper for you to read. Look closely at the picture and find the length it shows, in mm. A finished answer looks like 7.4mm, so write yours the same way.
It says 119.96mm
